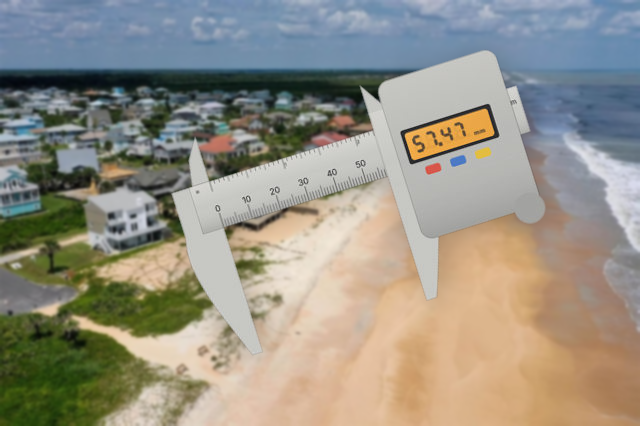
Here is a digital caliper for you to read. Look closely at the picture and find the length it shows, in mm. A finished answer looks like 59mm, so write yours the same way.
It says 57.47mm
